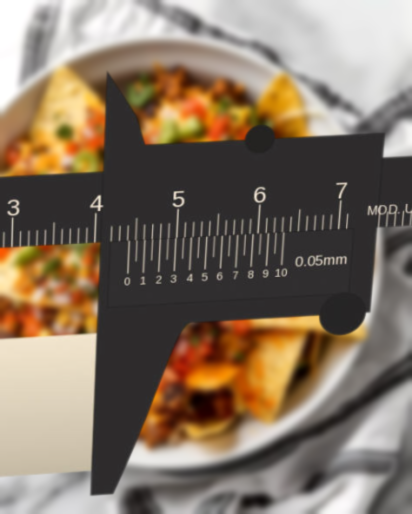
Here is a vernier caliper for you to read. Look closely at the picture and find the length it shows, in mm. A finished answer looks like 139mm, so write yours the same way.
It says 44.2mm
